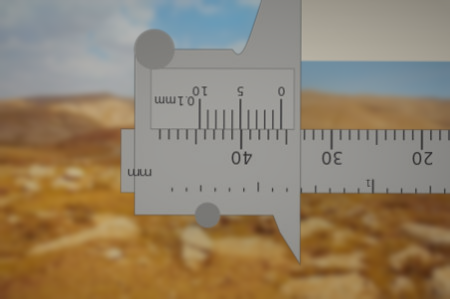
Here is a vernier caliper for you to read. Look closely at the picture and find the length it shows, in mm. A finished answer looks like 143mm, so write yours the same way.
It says 35.6mm
